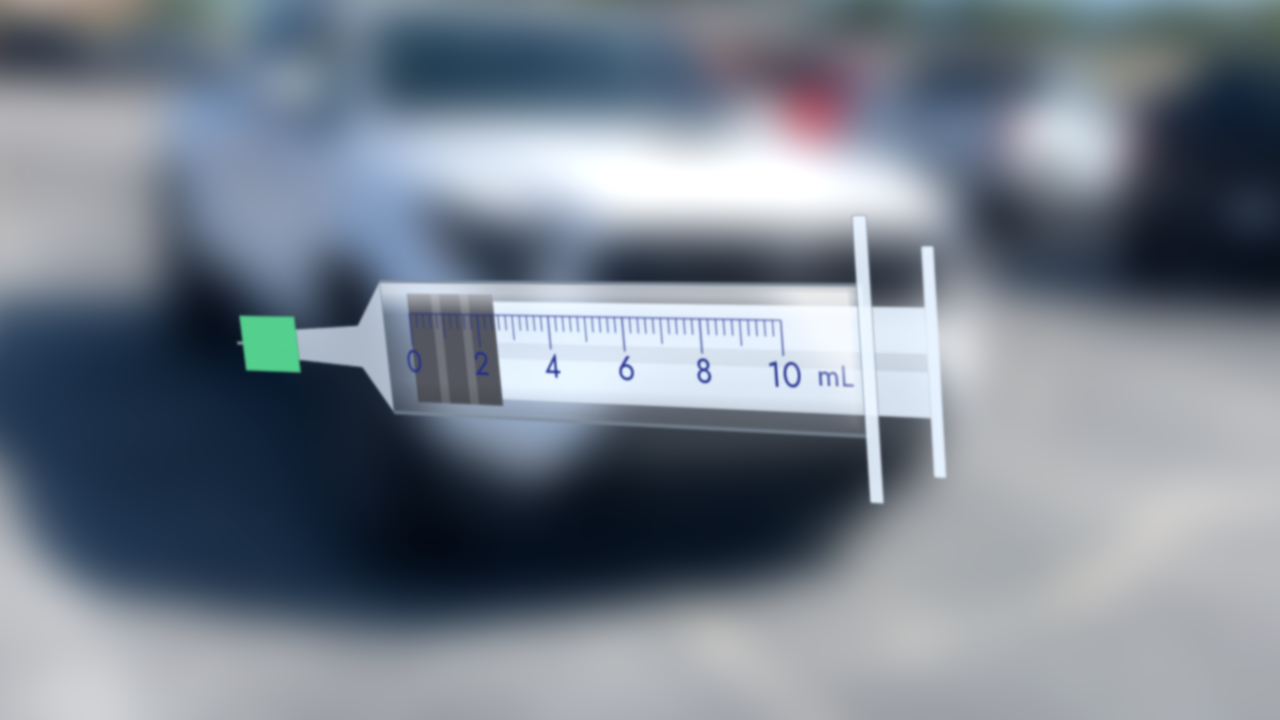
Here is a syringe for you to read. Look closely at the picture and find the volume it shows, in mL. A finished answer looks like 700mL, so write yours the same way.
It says 0mL
